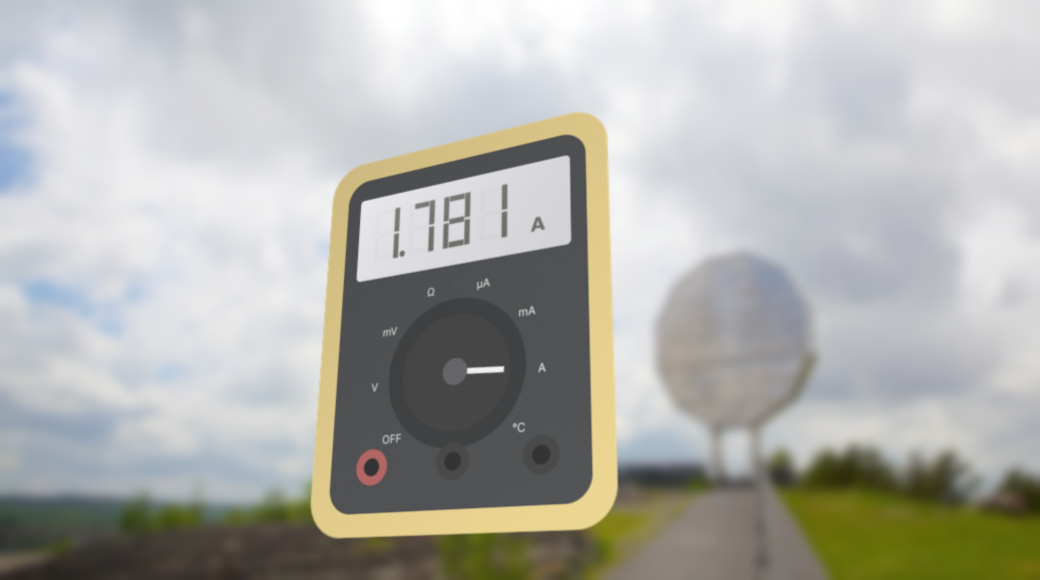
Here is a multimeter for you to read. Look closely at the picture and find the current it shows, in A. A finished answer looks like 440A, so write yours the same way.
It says 1.781A
